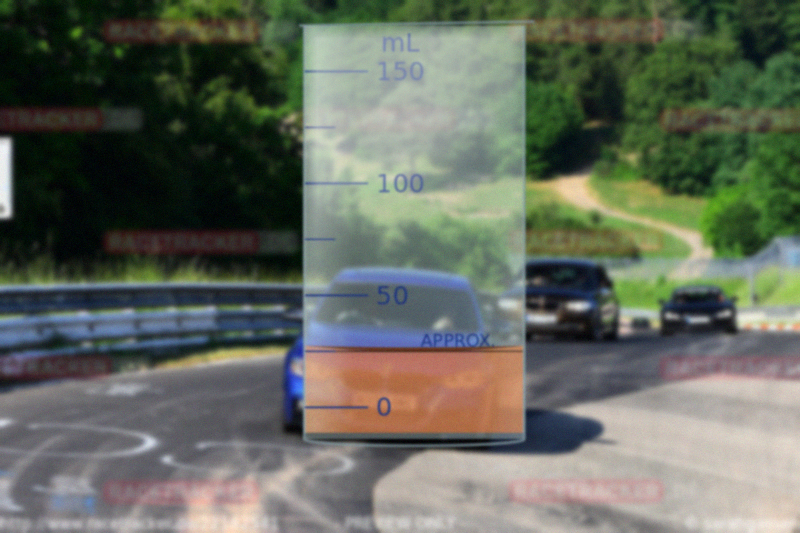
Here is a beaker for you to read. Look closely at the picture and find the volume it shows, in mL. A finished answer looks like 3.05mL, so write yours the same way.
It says 25mL
